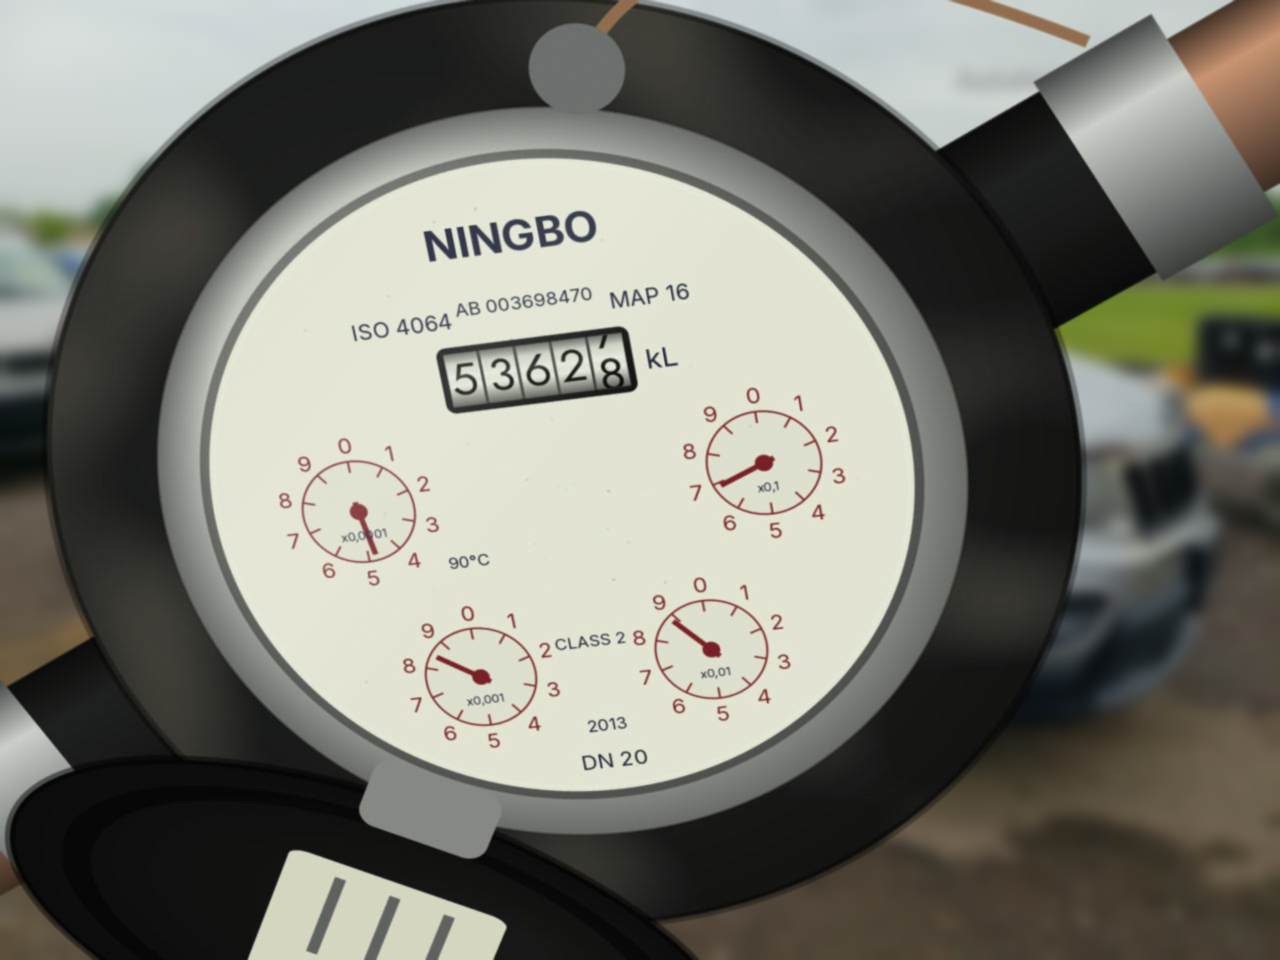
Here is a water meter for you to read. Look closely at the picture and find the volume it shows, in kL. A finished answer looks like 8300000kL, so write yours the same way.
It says 53627.6884kL
